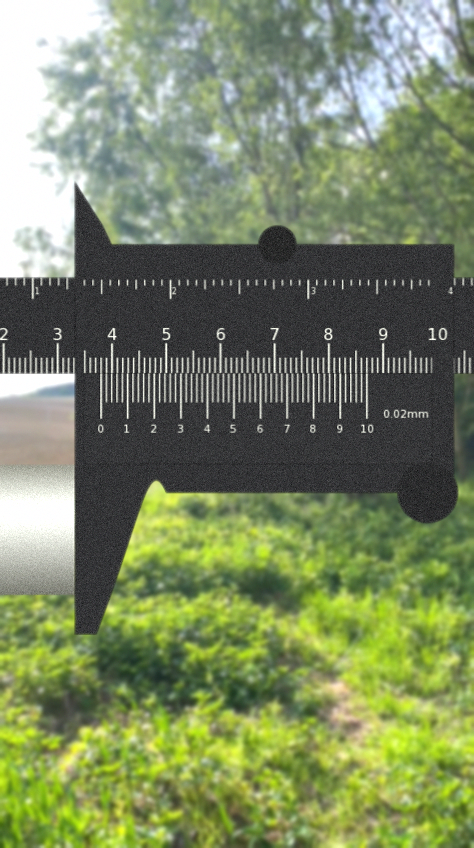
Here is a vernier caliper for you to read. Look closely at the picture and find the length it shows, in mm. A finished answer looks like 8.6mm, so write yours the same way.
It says 38.0mm
